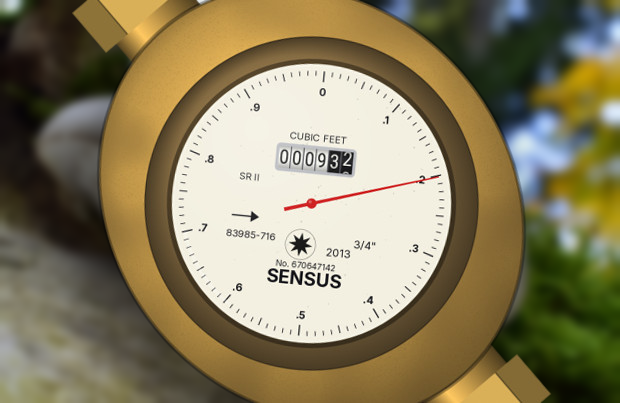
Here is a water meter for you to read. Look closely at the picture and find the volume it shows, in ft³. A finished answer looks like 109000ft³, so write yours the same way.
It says 932.20ft³
